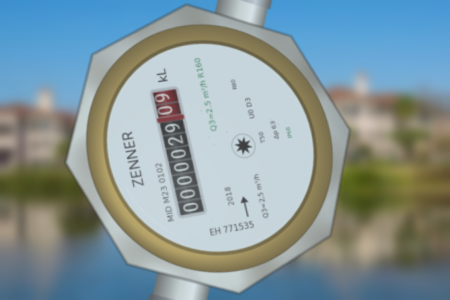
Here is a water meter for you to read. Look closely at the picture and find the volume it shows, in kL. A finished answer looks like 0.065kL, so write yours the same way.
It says 29.09kL
